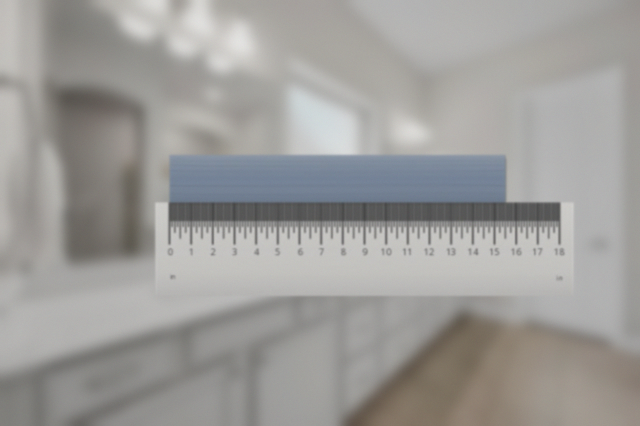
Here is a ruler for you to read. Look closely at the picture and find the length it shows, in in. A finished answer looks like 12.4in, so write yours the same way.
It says 15.5in
